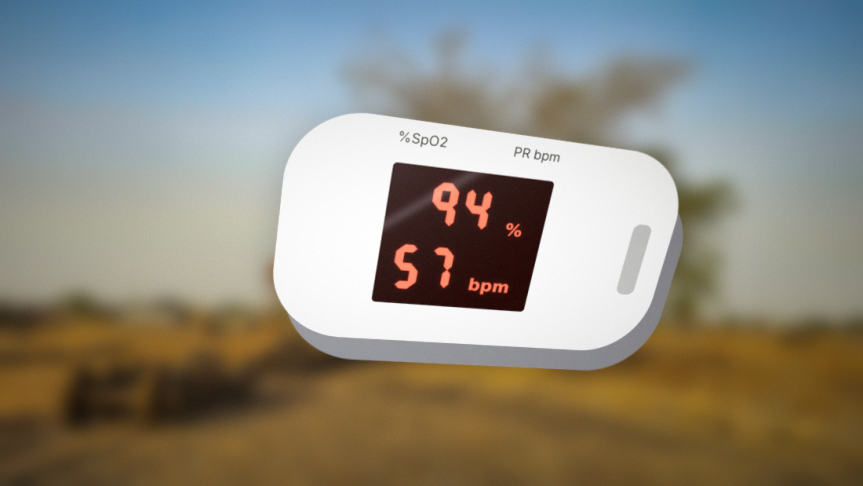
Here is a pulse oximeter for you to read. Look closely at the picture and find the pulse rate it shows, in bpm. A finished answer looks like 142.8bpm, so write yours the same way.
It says 57bpm
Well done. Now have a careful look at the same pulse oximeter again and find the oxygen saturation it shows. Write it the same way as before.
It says 94%
